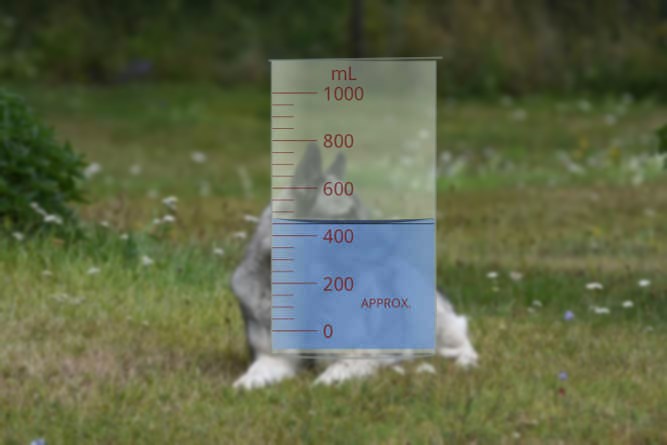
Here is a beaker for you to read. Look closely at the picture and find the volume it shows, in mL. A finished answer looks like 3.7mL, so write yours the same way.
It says 450mL
